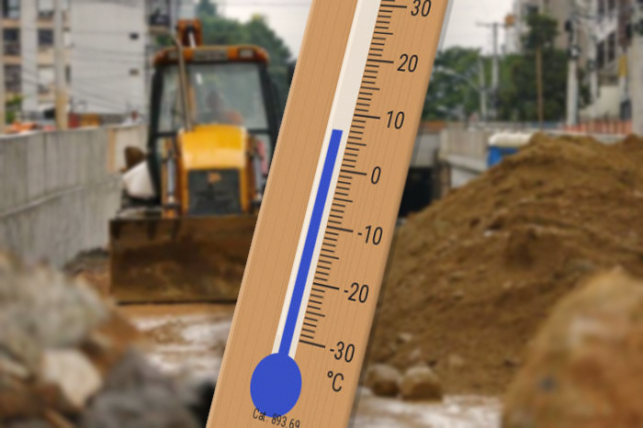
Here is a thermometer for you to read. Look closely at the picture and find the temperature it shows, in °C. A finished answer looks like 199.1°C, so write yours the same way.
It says 7°C
